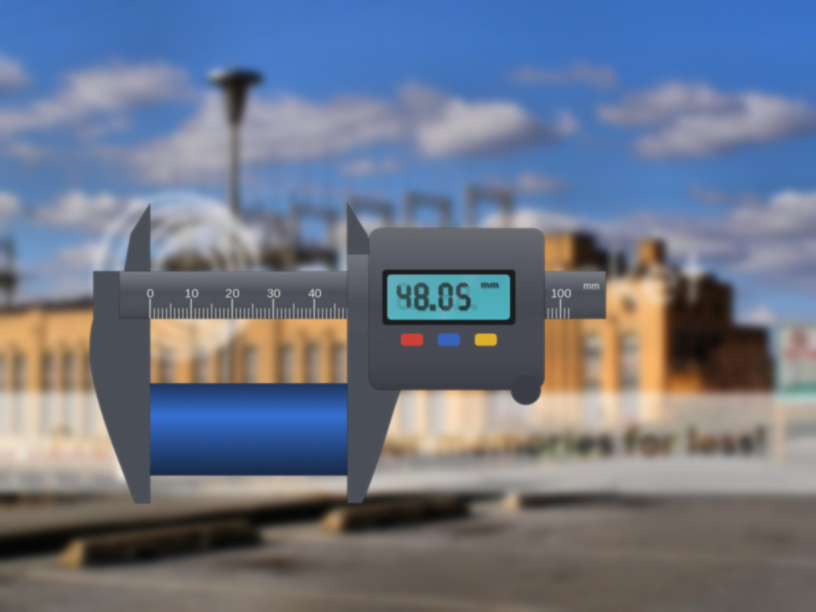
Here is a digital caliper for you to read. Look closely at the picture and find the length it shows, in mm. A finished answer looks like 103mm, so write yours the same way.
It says 48.05mm
